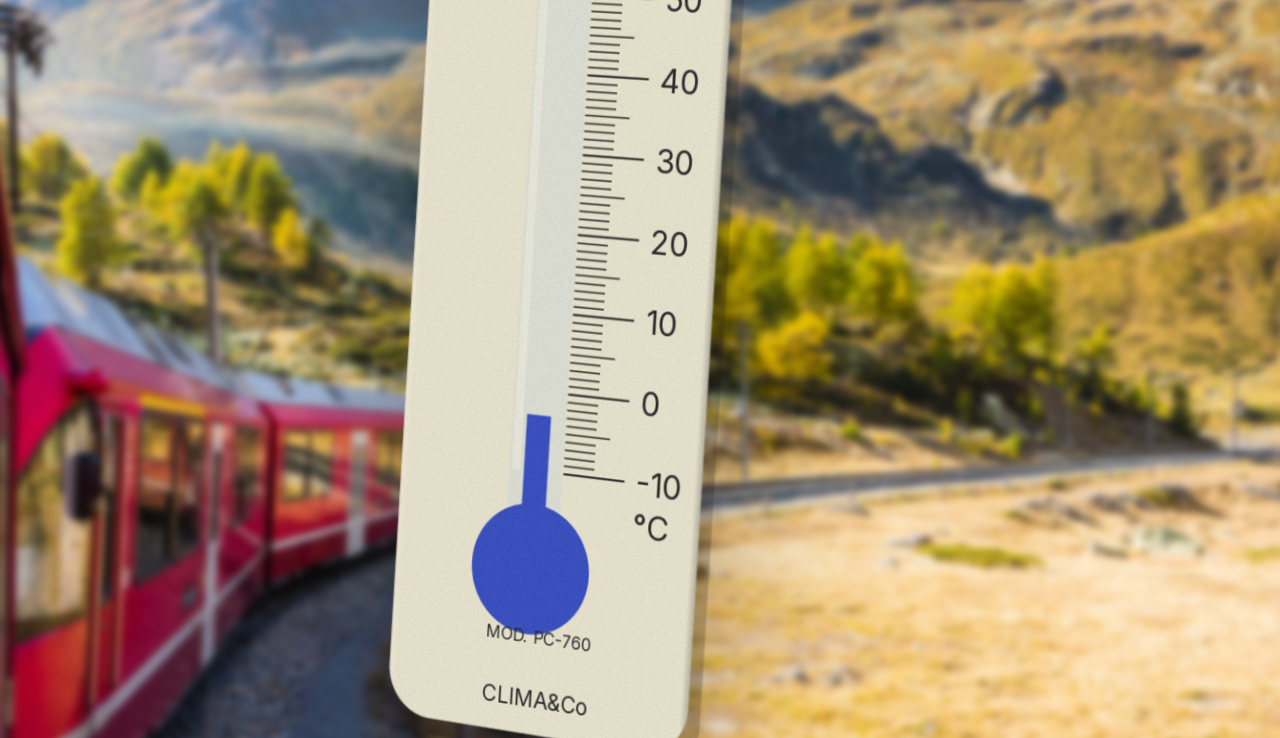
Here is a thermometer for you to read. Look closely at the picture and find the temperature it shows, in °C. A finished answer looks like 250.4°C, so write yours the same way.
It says -3°C
